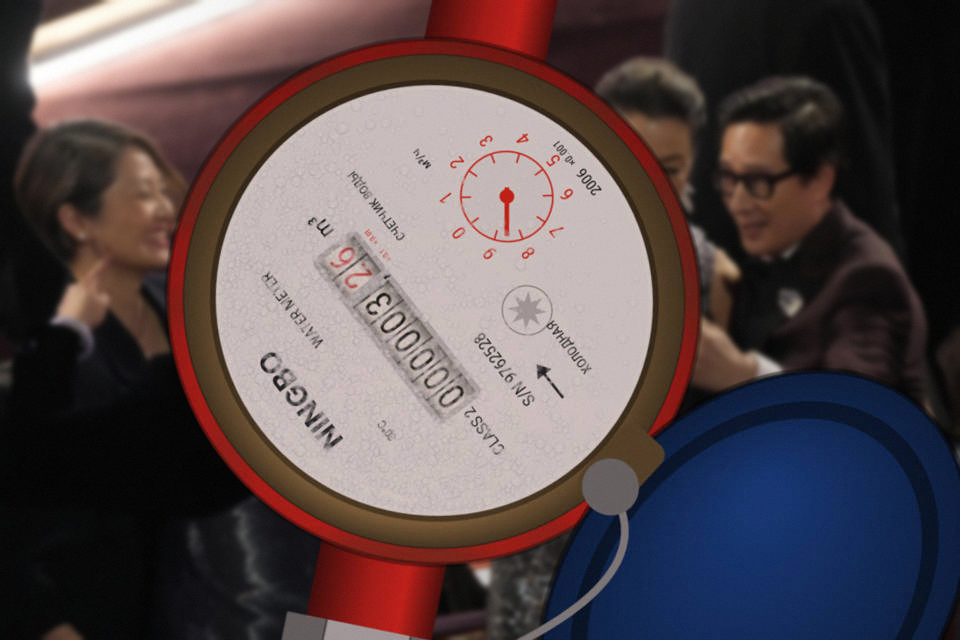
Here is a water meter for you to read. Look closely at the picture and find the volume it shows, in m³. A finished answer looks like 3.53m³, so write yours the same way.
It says 3.268m³
